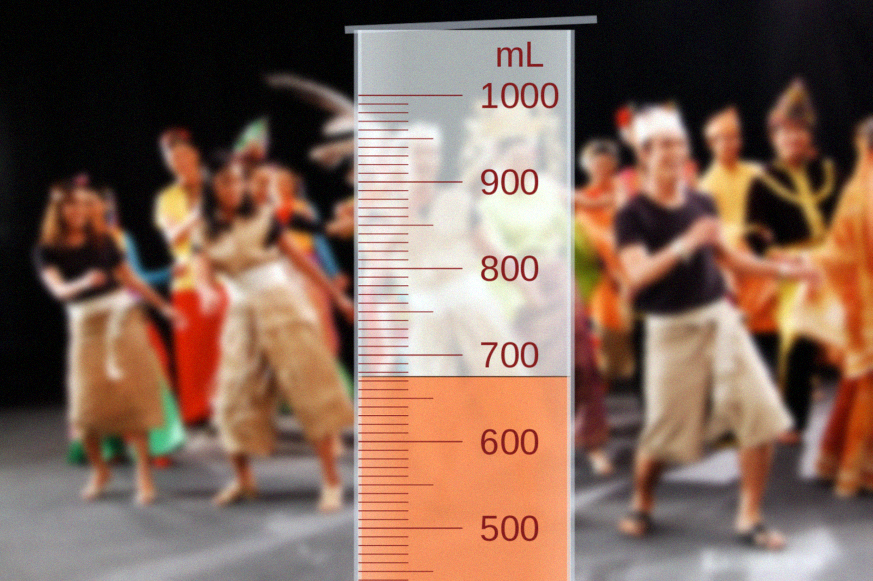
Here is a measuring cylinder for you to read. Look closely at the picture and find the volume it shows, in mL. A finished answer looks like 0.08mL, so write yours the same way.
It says 675mL
